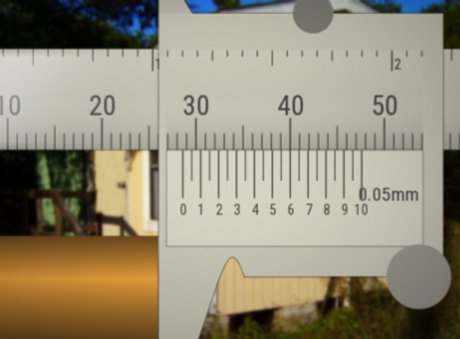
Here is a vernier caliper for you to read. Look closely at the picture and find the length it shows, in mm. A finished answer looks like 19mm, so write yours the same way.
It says 28.6mm
